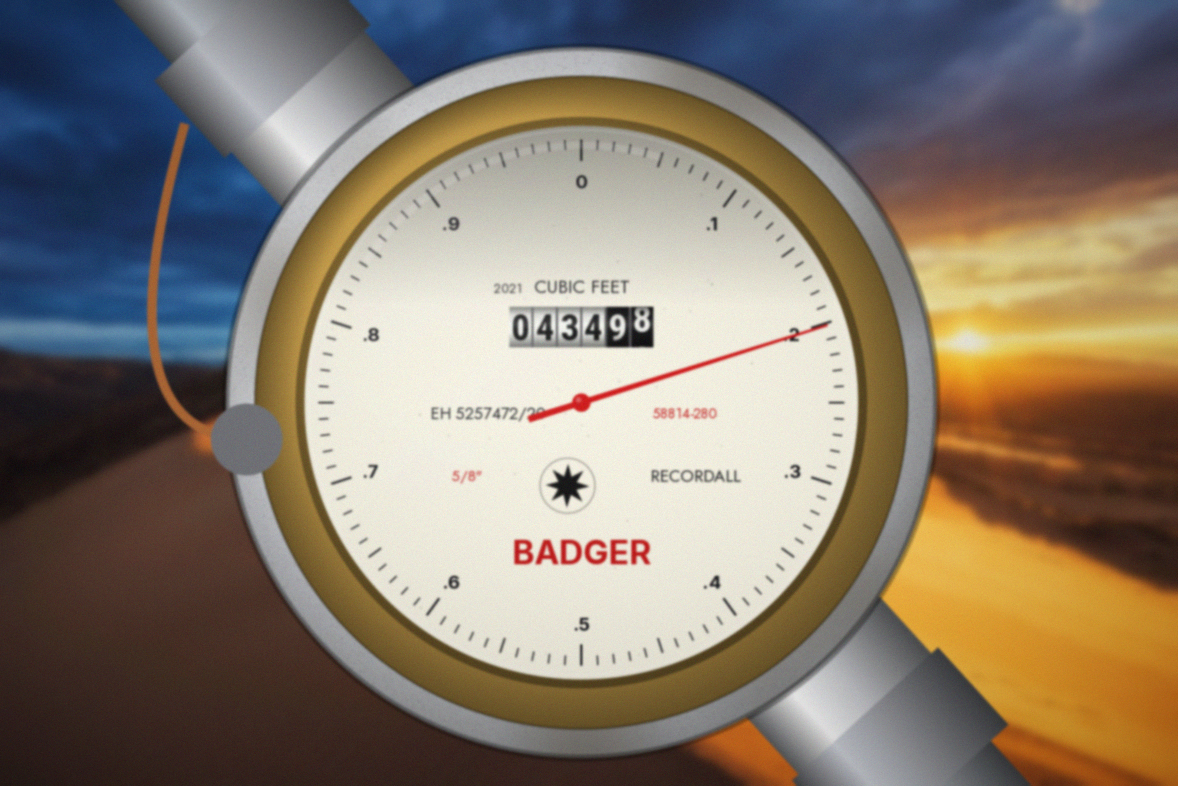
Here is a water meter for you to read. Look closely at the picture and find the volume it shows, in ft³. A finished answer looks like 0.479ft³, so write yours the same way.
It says 43498.20ft³
